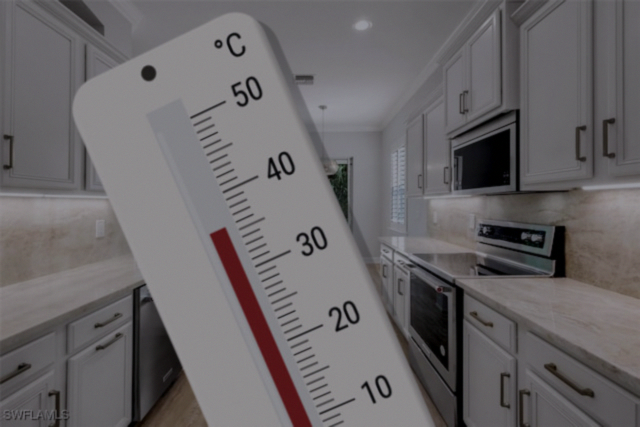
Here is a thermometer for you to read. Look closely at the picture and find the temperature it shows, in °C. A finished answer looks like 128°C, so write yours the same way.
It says 36°C
